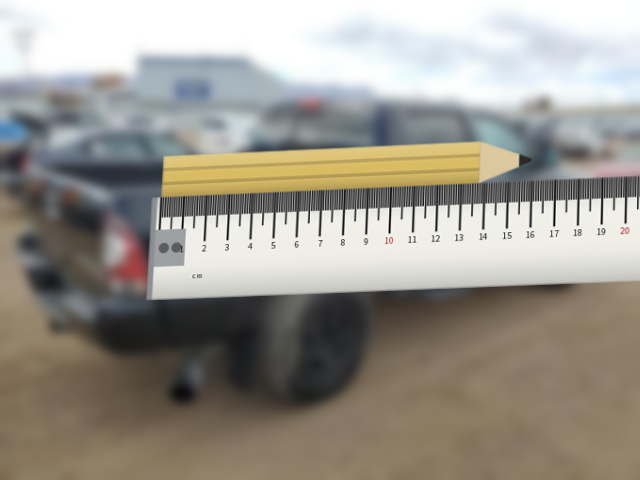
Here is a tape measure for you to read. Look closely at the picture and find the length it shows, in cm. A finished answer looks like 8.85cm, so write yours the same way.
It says 16cm
